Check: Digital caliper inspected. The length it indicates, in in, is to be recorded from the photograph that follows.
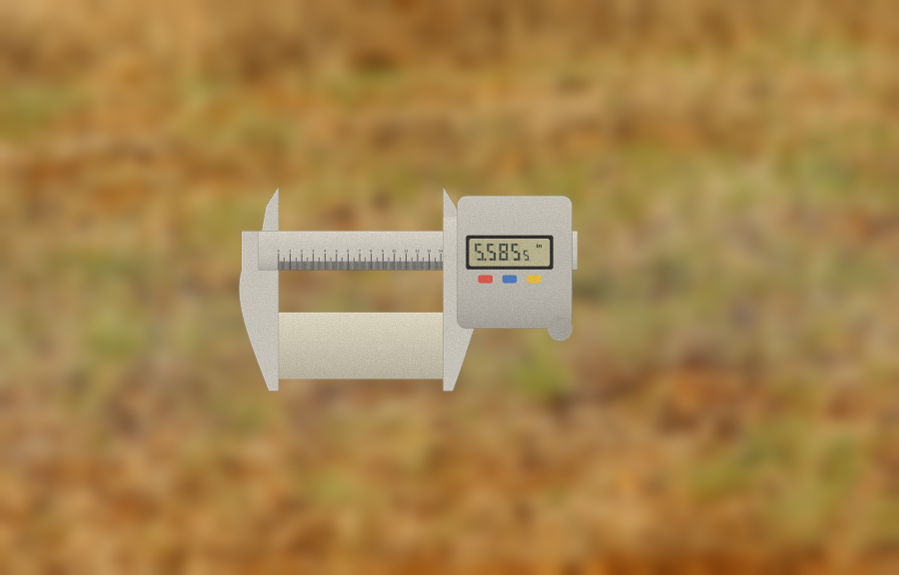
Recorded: 5.5855 in
